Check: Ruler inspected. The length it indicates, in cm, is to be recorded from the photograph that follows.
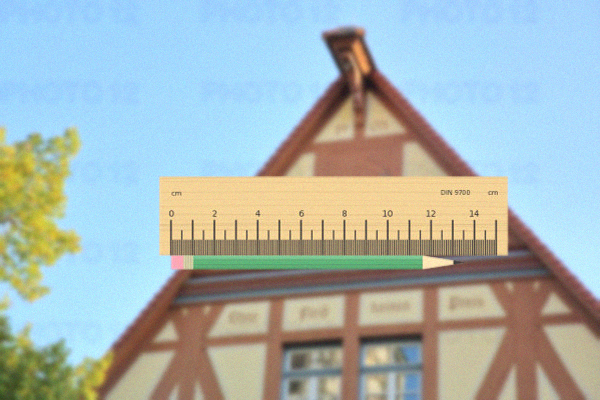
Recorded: 13.5 cm
